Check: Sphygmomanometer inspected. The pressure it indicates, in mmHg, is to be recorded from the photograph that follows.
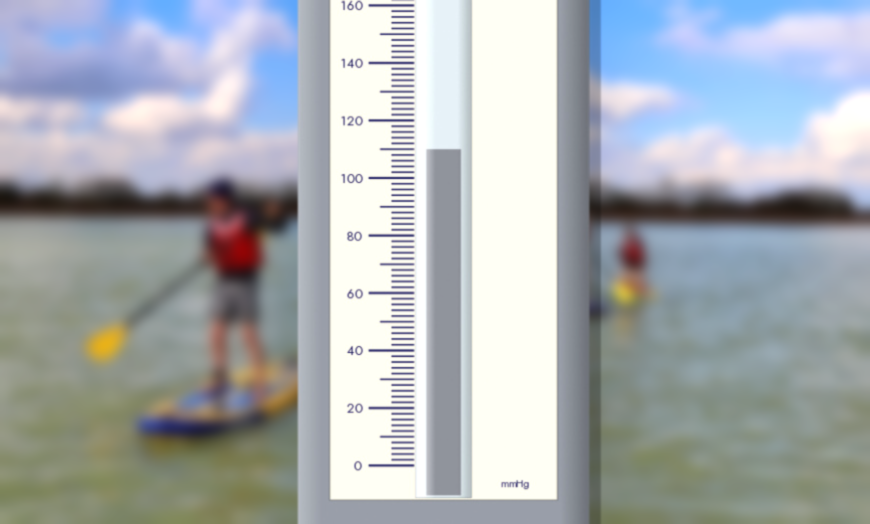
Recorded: 110 mmHg
